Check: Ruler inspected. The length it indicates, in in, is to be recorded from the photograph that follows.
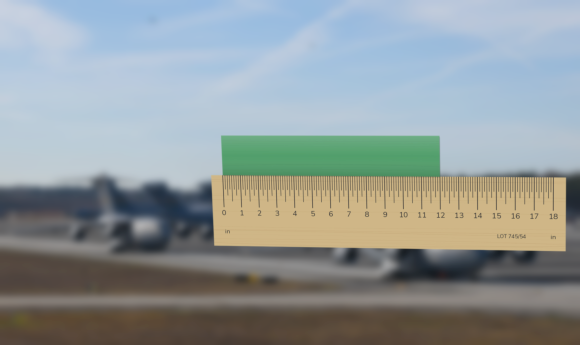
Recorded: 12 in
